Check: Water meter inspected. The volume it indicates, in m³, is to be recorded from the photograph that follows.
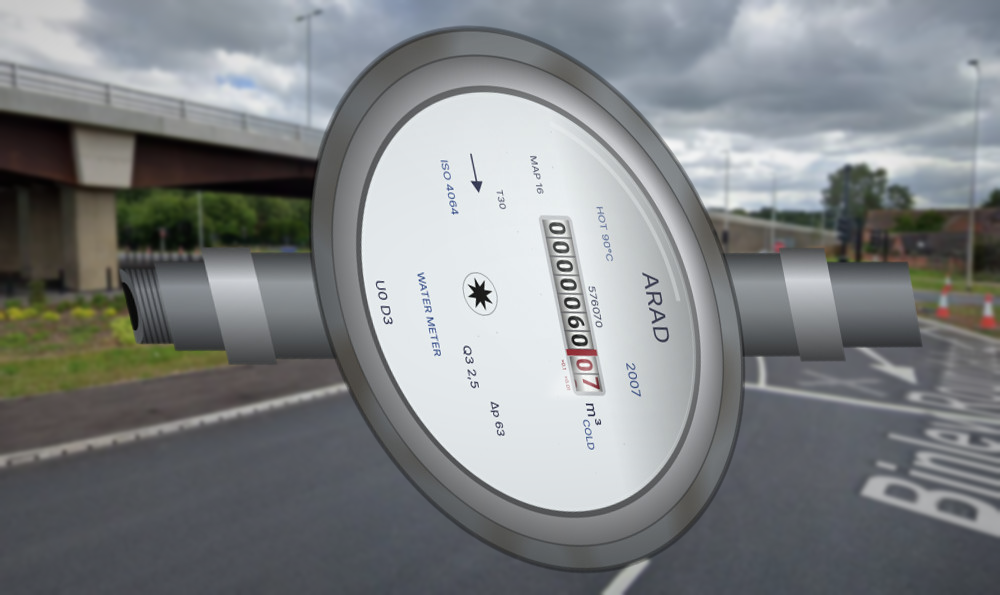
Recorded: 60.07 m³
